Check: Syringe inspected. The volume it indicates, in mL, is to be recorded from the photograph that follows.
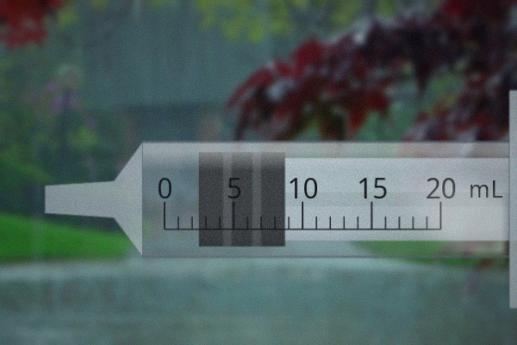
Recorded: 2.5 mL
